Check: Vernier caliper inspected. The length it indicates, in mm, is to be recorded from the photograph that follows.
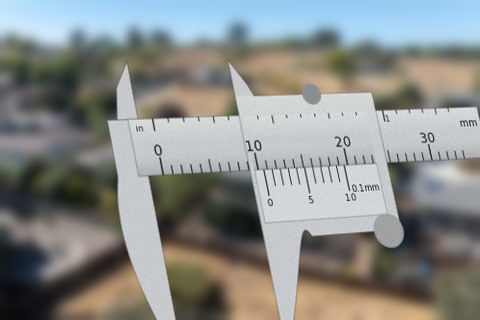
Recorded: 10.6 mm
